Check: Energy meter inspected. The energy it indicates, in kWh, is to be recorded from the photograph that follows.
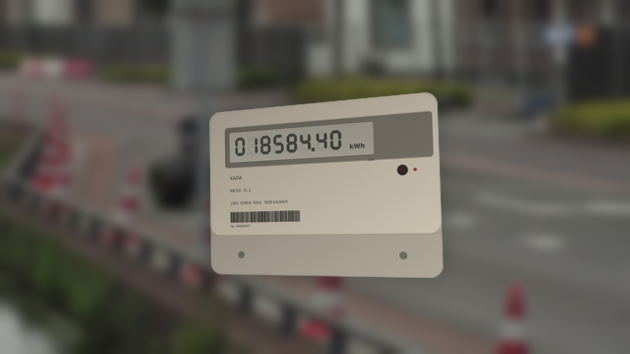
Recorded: 18584.40 kWh
